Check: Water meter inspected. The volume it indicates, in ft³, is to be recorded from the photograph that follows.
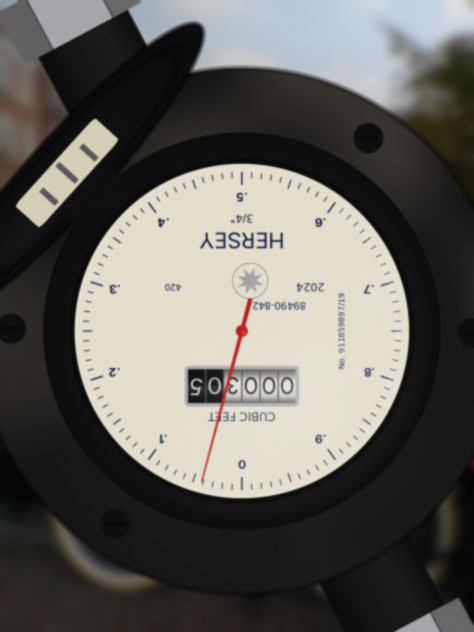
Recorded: 305.04 ft³
